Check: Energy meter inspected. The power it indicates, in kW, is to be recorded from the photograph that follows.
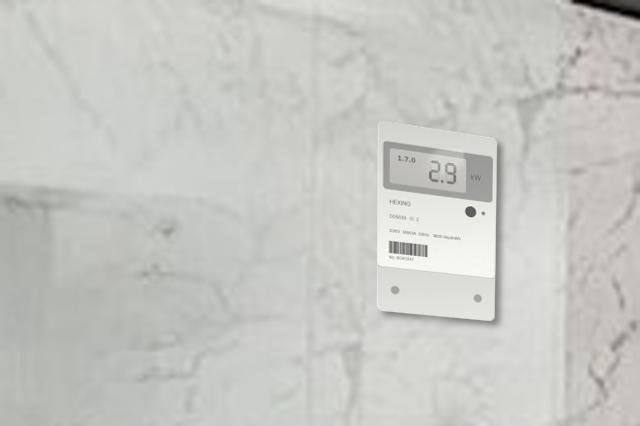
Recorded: 2.9 kW
